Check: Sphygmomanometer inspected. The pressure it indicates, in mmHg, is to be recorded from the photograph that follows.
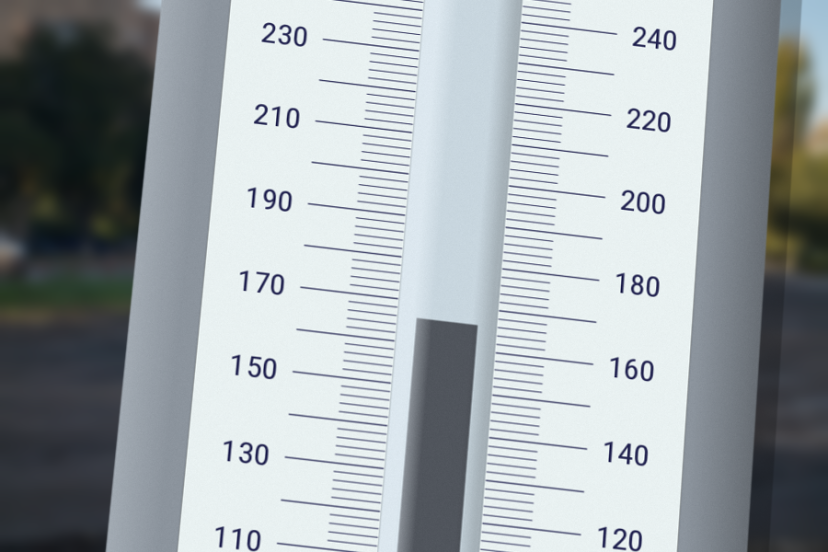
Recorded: 166 mmHg
